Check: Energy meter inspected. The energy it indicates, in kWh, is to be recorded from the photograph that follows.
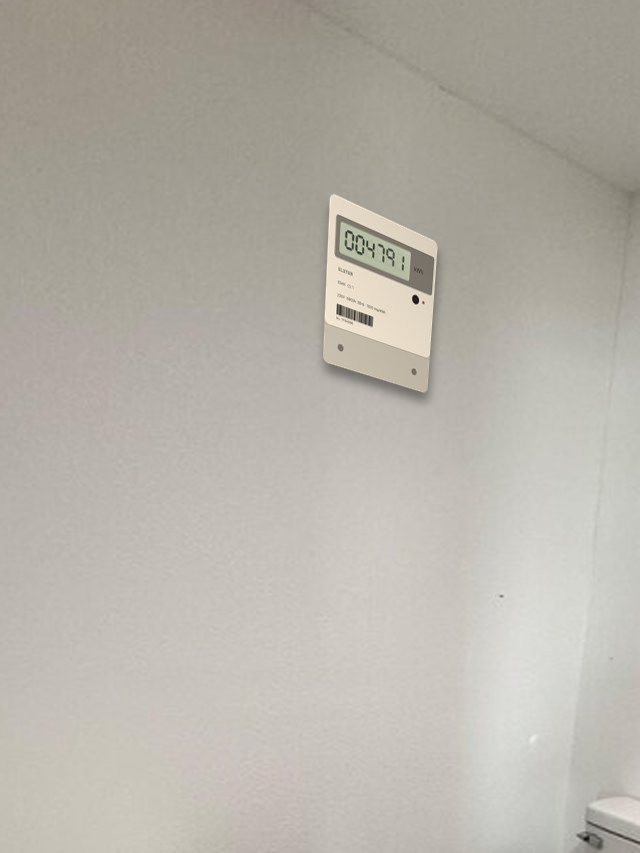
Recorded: 4791 kWh
